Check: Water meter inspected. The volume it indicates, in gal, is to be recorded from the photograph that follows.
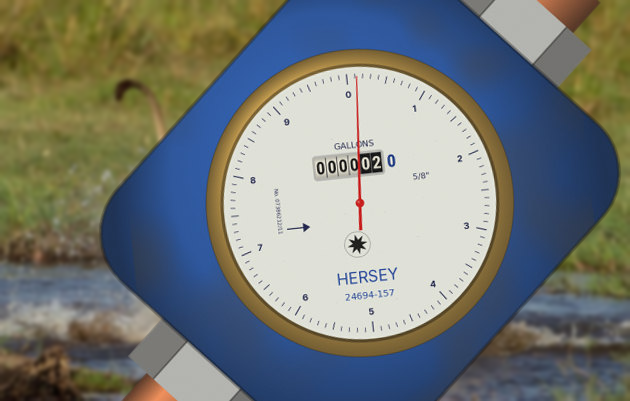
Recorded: 20.1 gal
